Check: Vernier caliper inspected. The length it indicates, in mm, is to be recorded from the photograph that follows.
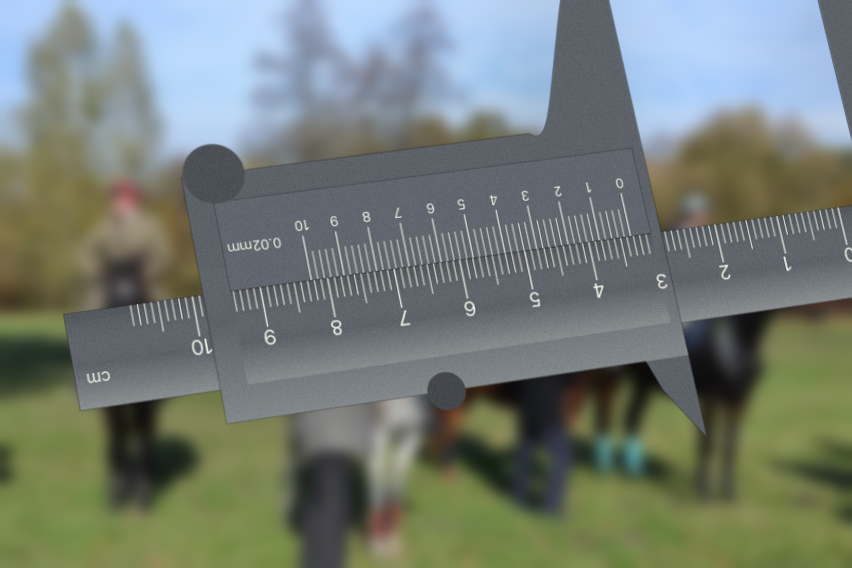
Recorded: 33.4 mm
